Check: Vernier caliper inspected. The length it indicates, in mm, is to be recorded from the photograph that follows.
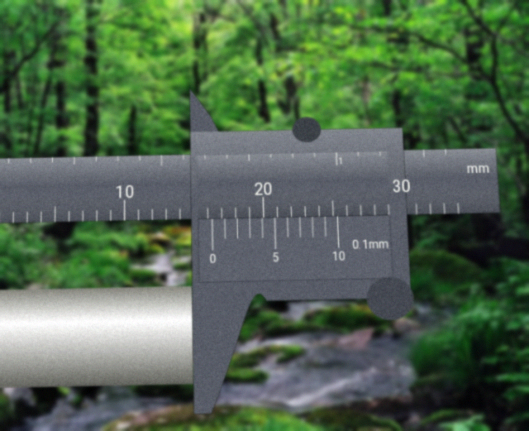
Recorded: 16.3 mm
